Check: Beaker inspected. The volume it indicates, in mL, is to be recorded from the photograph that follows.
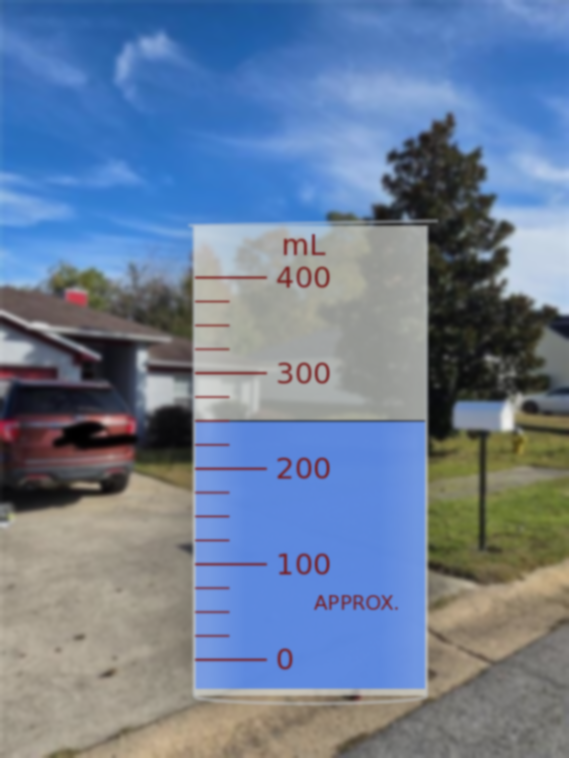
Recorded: 250 mL
